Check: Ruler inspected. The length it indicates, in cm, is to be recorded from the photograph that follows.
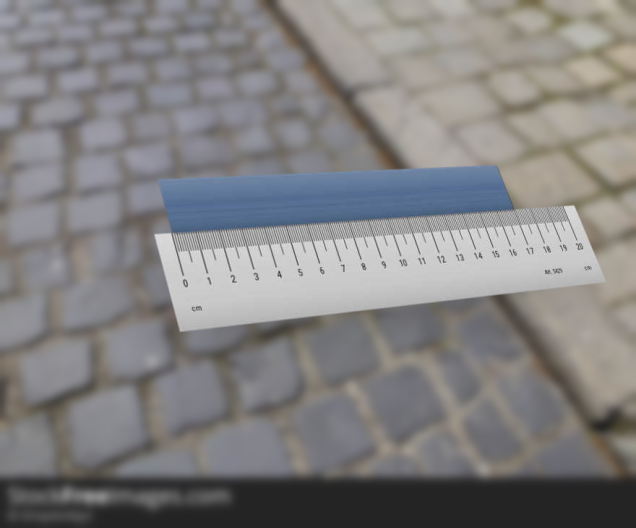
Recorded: 17 cm
